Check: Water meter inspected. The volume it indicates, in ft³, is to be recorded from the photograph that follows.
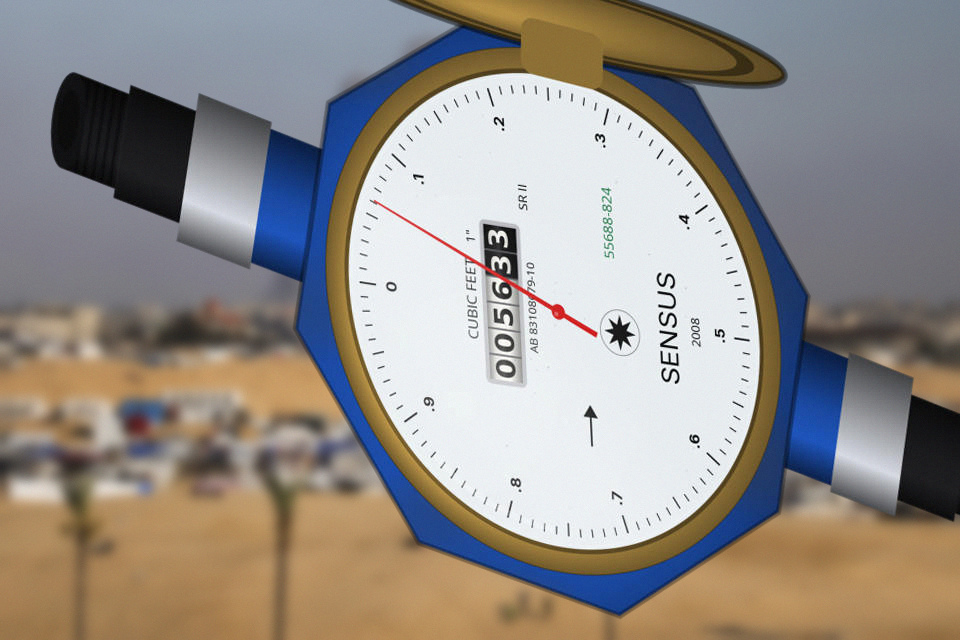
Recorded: 5633.06 ft³
